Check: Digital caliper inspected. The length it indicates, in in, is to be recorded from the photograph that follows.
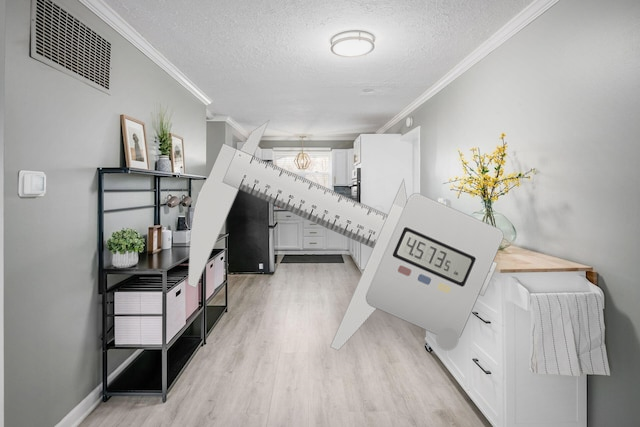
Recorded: 4.5735 in
